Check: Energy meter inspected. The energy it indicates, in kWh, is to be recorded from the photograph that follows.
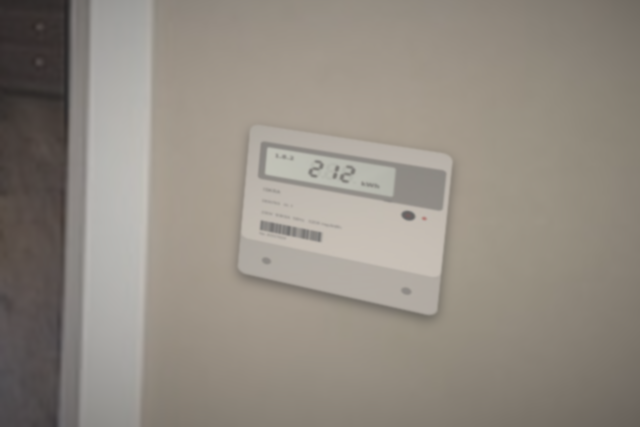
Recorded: 212 kWh
